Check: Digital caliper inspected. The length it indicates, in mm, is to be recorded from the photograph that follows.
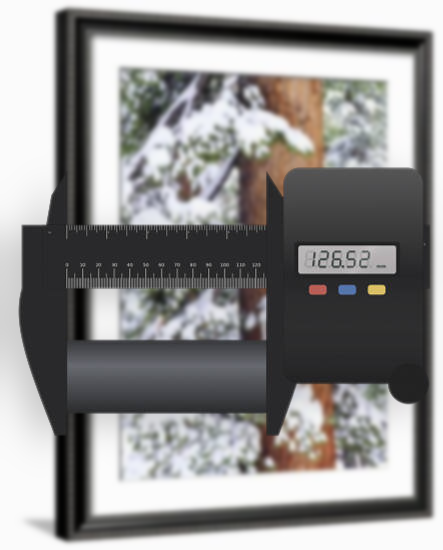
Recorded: 126.52 mm
